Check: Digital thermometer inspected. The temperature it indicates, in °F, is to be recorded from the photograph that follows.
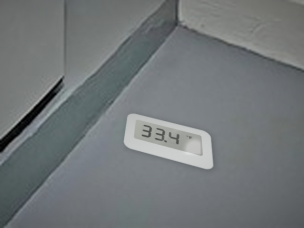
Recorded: 33.4 °F
